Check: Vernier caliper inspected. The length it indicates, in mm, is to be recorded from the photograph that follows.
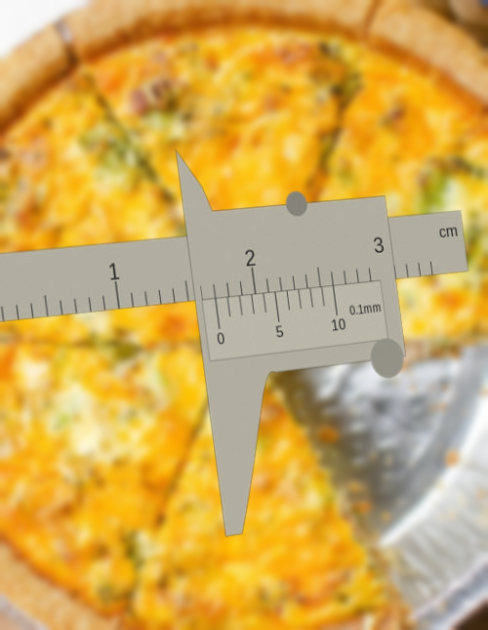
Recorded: 17.0 mm
